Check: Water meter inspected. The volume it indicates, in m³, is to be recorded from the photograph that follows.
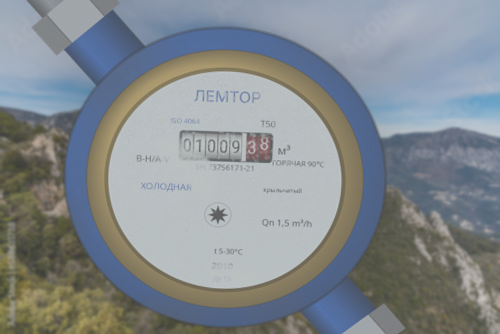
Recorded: 1009.38 m³
